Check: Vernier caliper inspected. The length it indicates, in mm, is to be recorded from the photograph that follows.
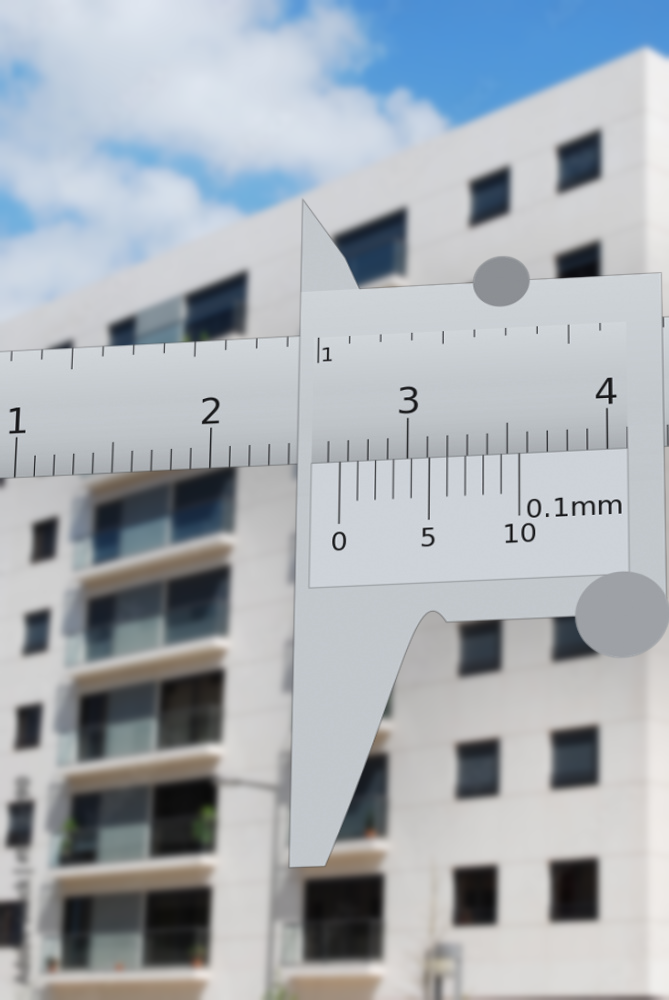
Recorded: 26.6 mm
